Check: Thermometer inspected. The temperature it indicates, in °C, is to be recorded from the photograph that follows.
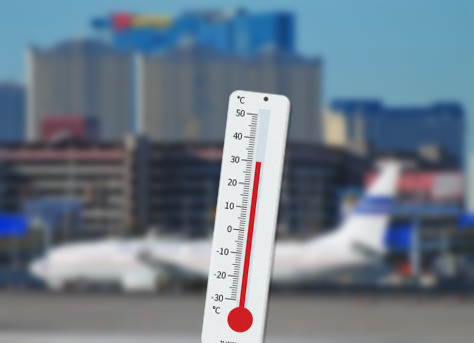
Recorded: 30 °C
